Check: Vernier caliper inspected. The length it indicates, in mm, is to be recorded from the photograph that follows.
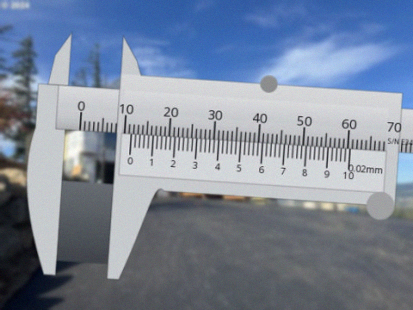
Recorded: 11.5 mm
